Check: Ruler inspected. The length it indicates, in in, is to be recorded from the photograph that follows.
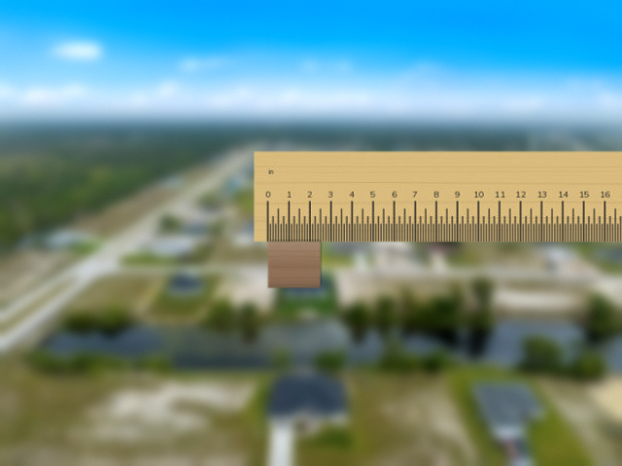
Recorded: 2.5 in
